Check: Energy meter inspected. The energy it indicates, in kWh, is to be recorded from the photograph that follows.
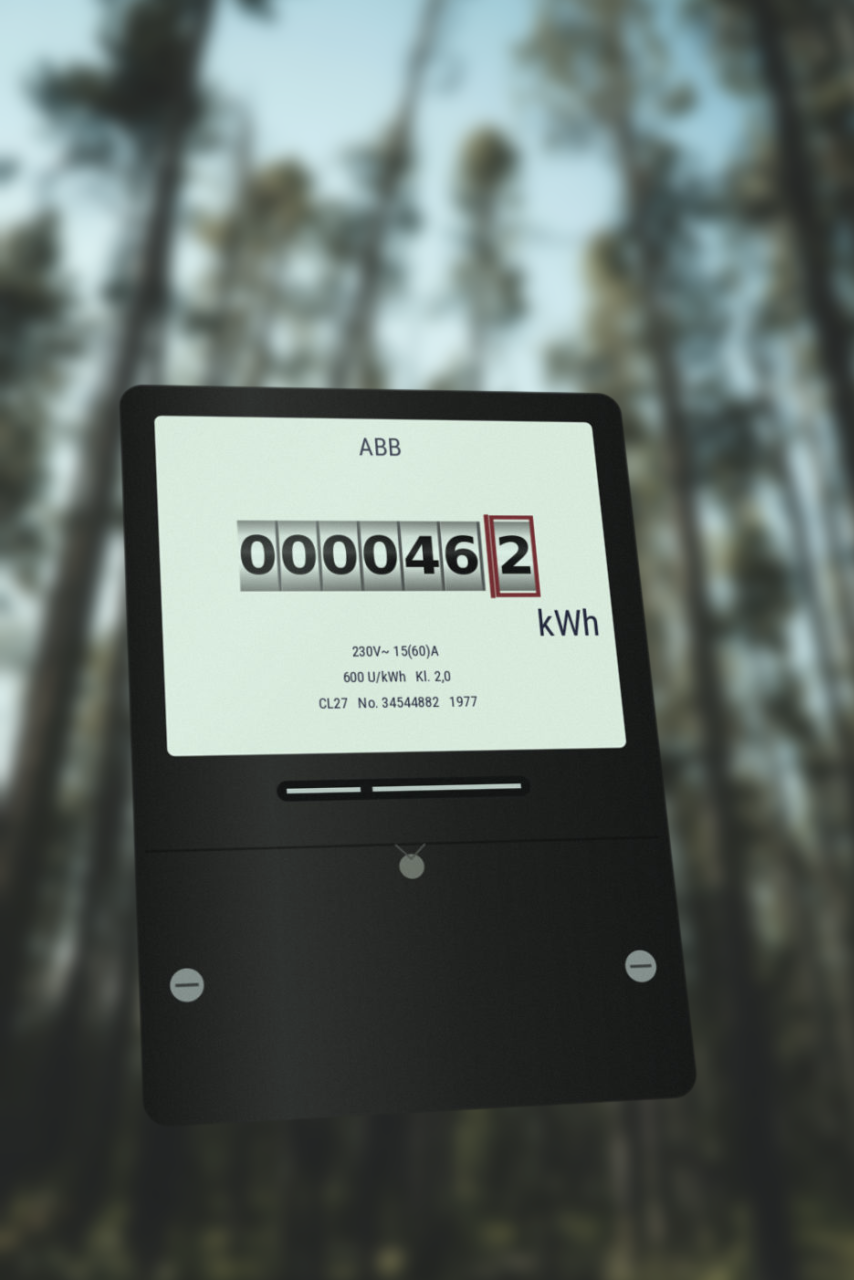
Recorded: 46.2 kWh
